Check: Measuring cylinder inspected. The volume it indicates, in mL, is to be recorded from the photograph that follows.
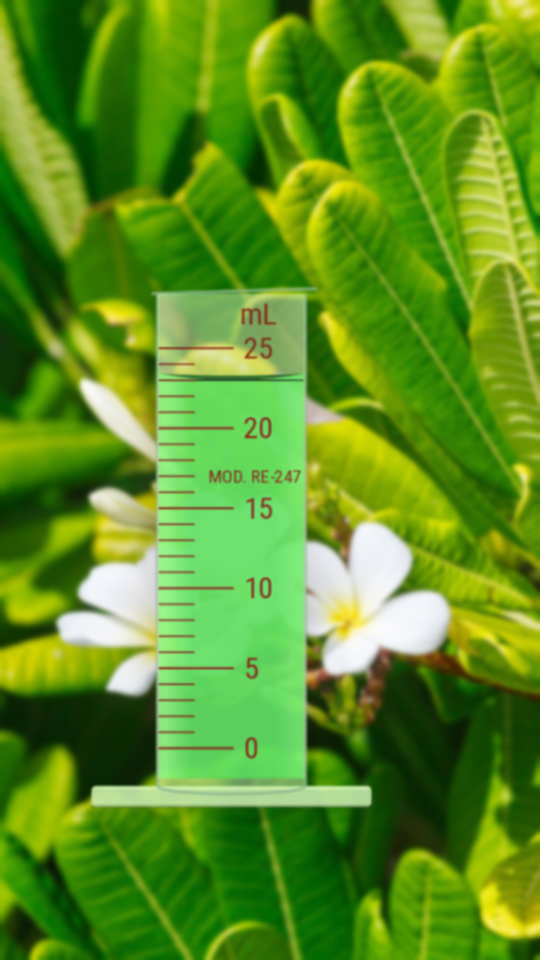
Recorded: 23 mL
